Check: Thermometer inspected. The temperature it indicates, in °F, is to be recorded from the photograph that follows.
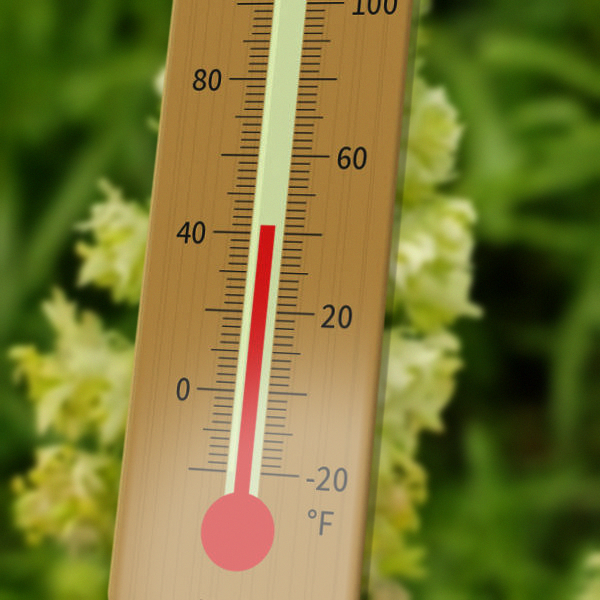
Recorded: 42 °F
